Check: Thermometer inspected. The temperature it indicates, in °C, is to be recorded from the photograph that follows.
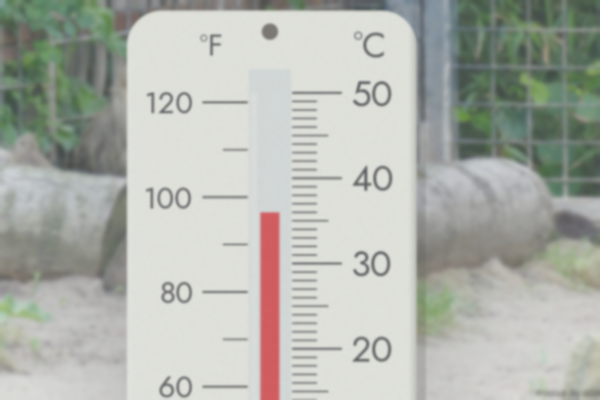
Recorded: 36 °C
